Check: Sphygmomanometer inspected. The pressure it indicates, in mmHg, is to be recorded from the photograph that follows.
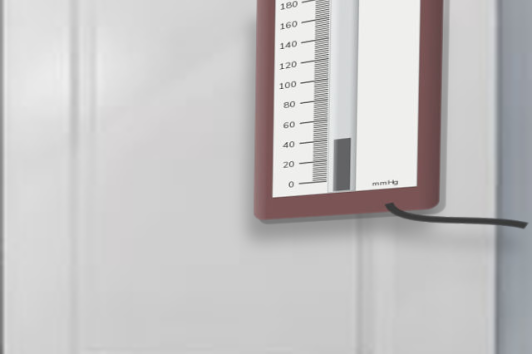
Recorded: 40 mmHg
